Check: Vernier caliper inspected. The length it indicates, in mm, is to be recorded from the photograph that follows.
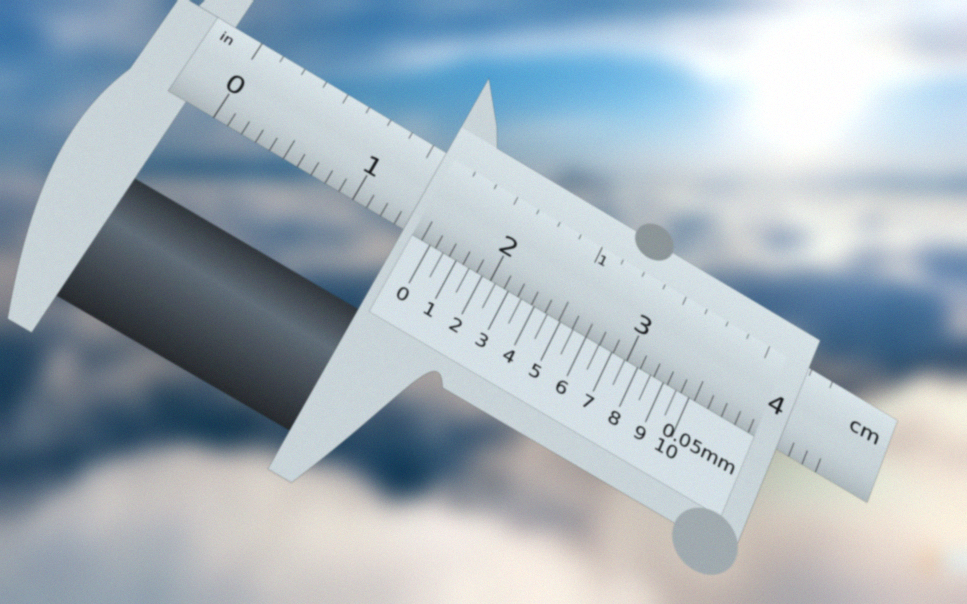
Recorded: 15.6 mm
